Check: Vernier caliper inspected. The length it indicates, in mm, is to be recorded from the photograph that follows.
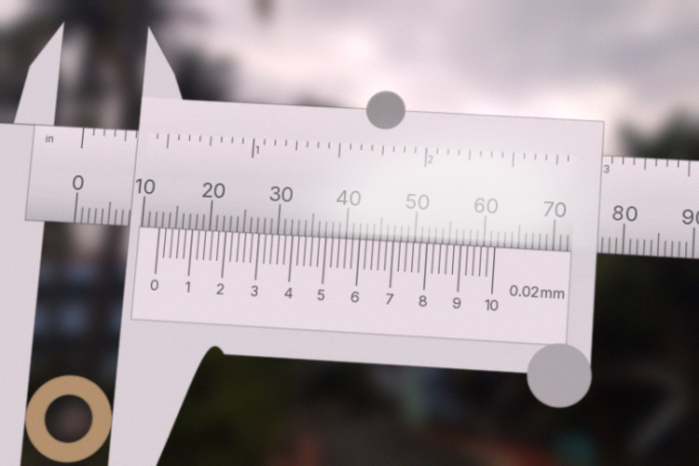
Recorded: 12.6 mm
